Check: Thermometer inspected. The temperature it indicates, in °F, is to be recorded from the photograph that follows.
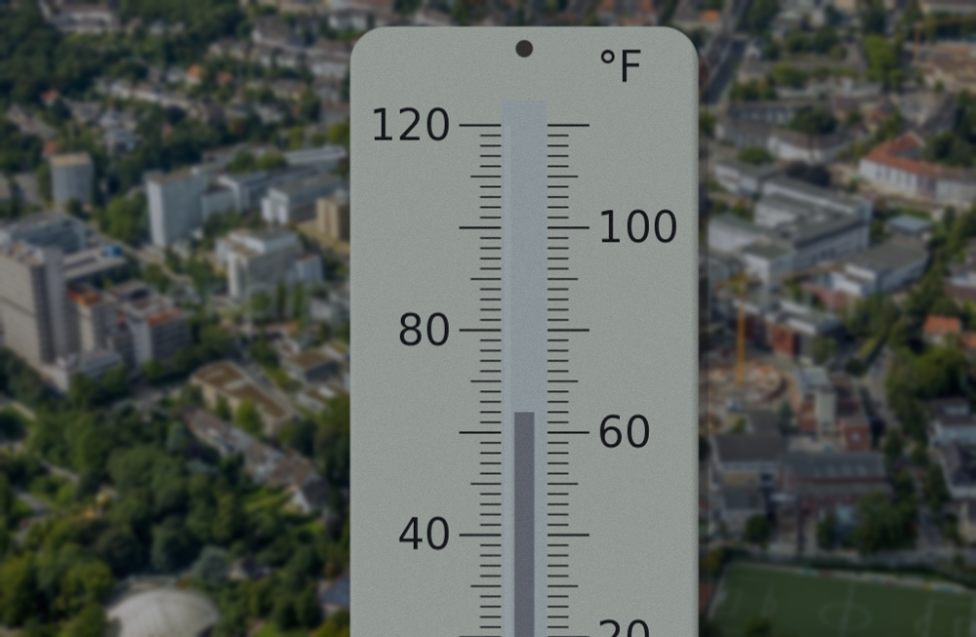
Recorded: 64 °F
